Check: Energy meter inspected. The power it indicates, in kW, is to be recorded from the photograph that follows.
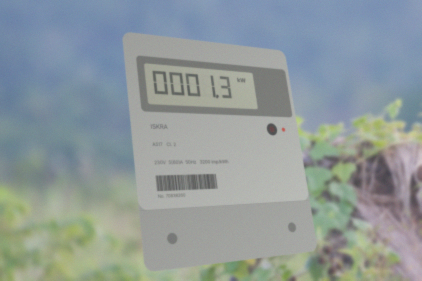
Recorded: 1.3 kW
